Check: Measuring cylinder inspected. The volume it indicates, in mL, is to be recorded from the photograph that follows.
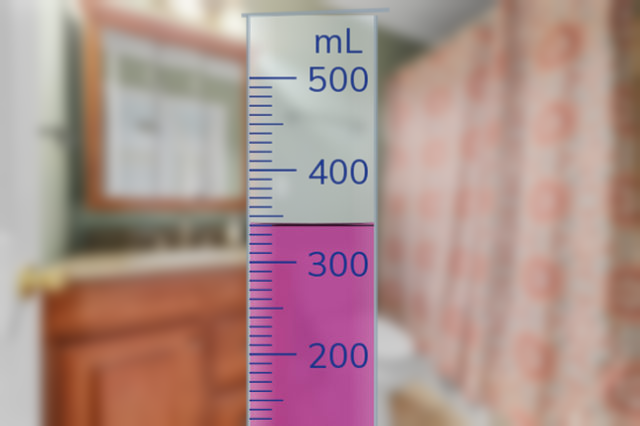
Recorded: 340 mL
